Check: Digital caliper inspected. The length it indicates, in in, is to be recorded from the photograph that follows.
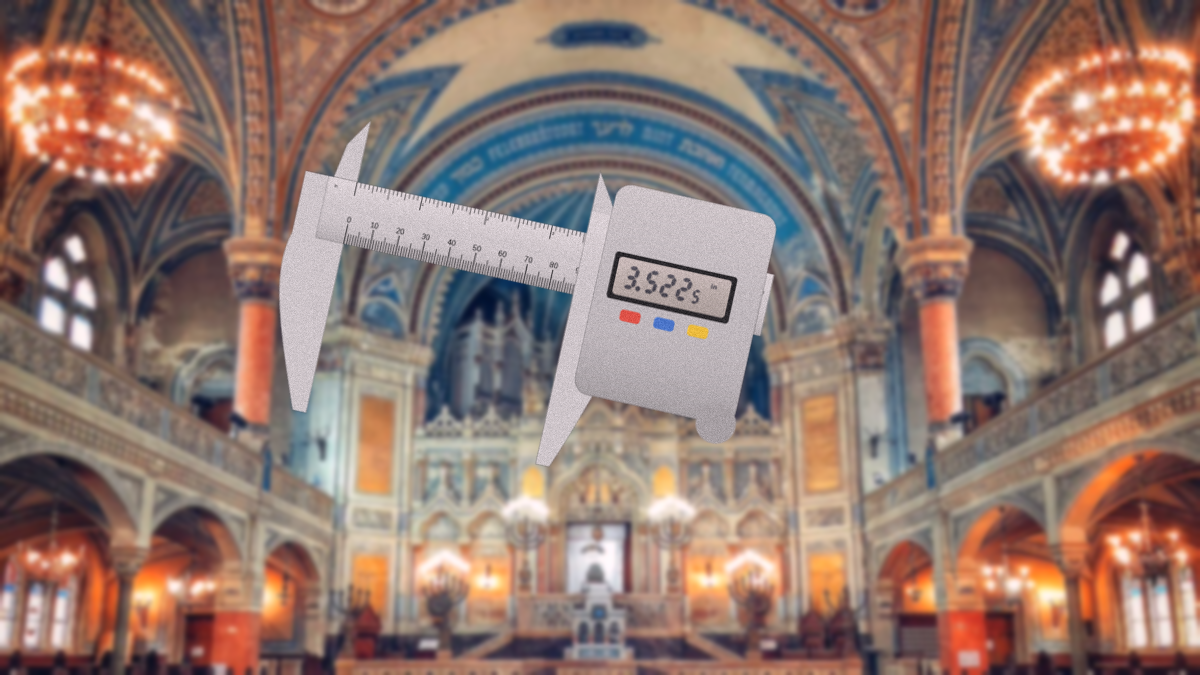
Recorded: 3.5225 in
